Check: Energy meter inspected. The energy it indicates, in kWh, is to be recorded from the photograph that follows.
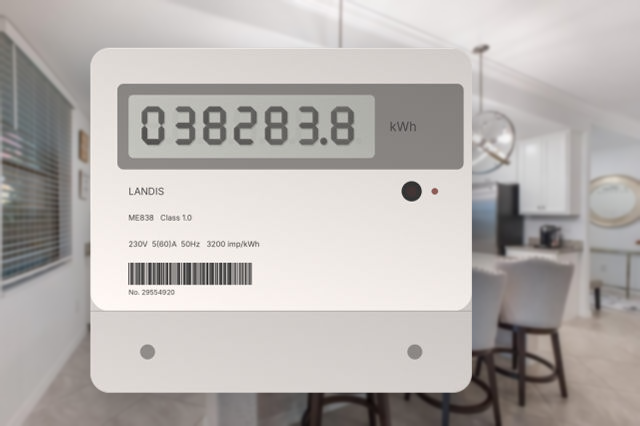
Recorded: 38283.8 kWh
